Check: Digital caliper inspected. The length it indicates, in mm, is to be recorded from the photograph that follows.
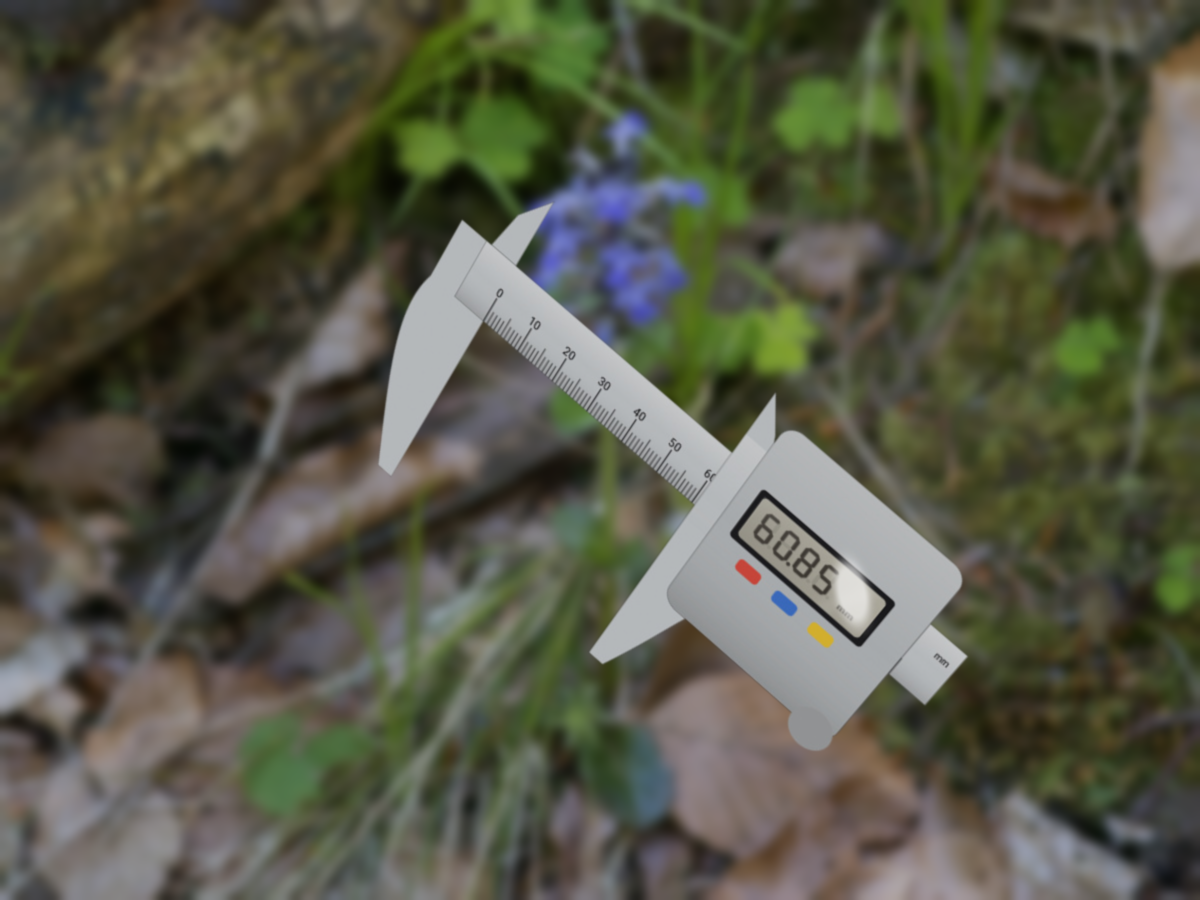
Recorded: 60.85 mm
